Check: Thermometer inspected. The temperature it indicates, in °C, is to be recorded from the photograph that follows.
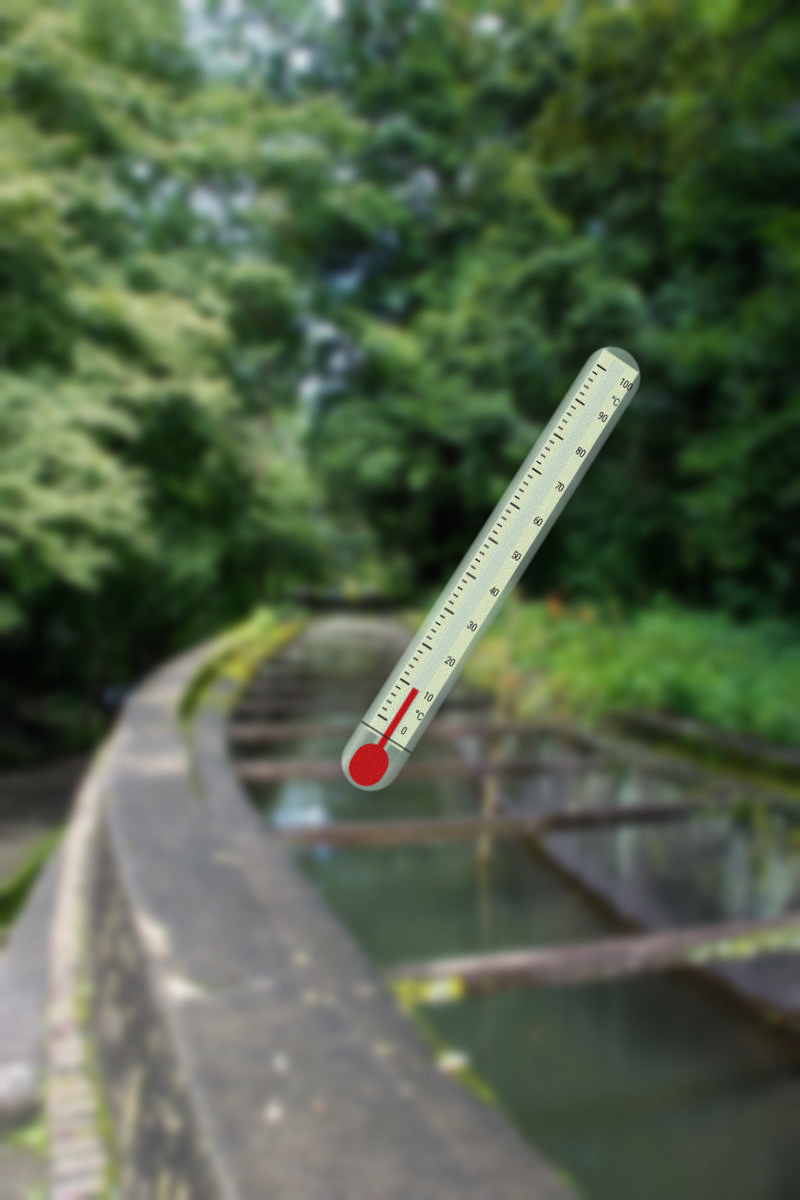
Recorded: 10 °C
